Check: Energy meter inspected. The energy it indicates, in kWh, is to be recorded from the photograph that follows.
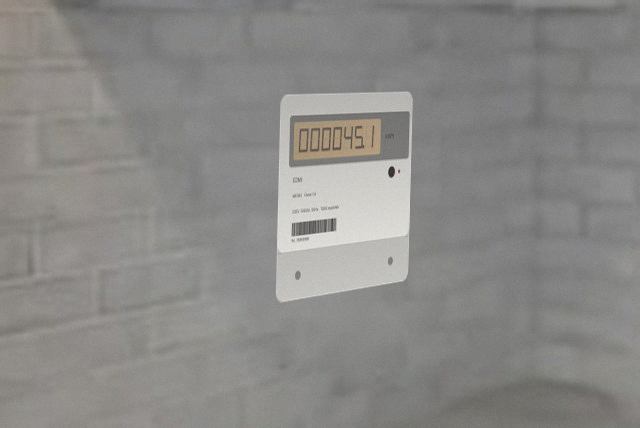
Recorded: 45.1 kWh
